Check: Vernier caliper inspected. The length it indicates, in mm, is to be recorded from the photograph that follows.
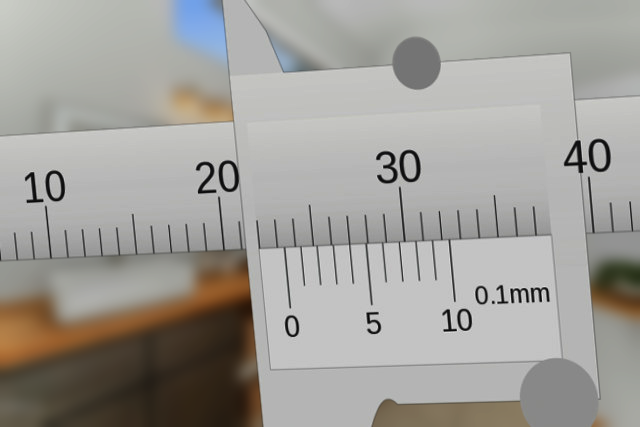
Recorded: 23.4 mm
